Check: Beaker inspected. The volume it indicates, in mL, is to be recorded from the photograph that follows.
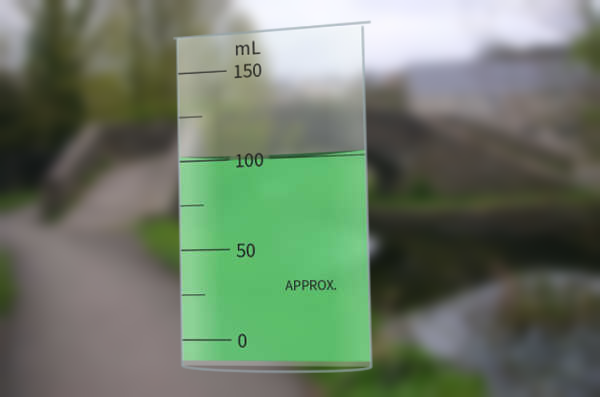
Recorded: 100 mL
